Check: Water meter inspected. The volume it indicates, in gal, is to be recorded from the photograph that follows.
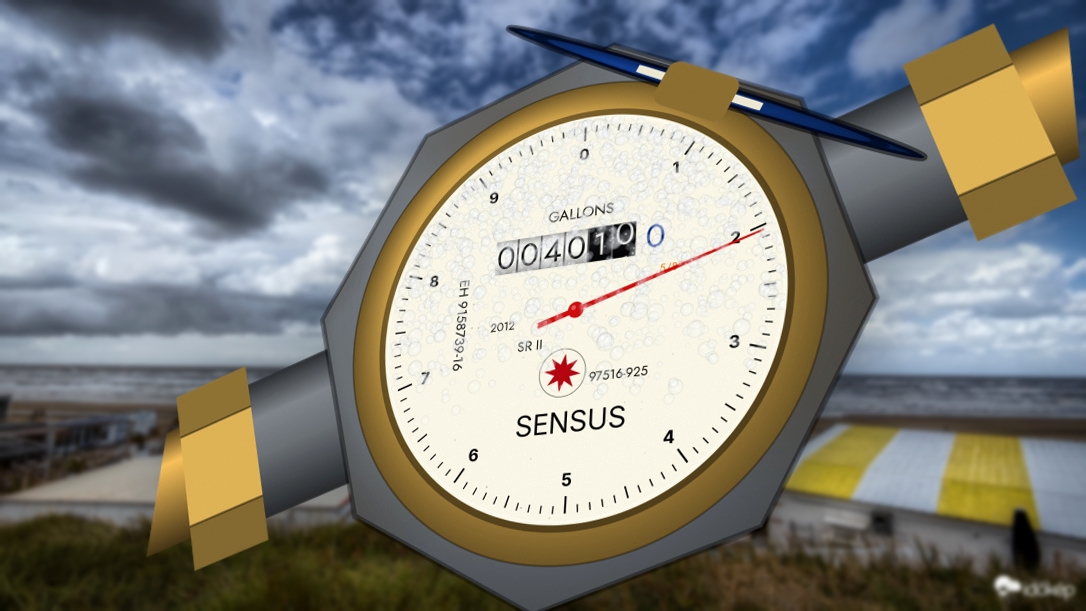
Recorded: 40102.0 gal
